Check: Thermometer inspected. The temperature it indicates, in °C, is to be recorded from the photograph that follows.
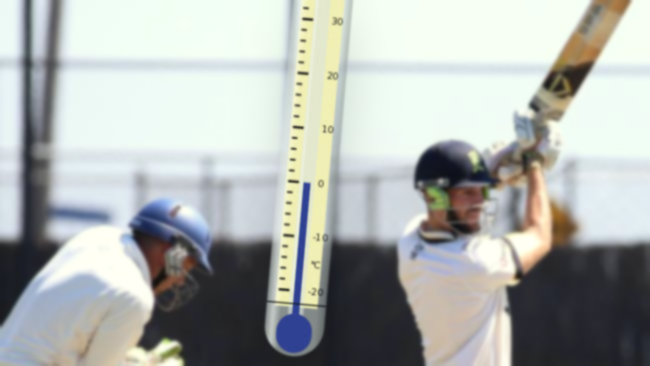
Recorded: 0 °C
